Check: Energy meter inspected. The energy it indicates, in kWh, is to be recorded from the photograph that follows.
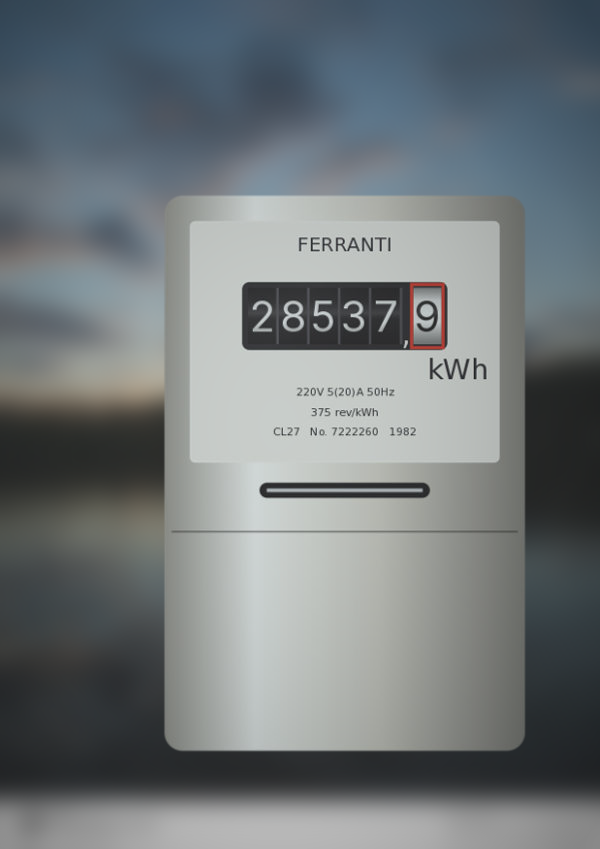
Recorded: 28537.9 kWh
